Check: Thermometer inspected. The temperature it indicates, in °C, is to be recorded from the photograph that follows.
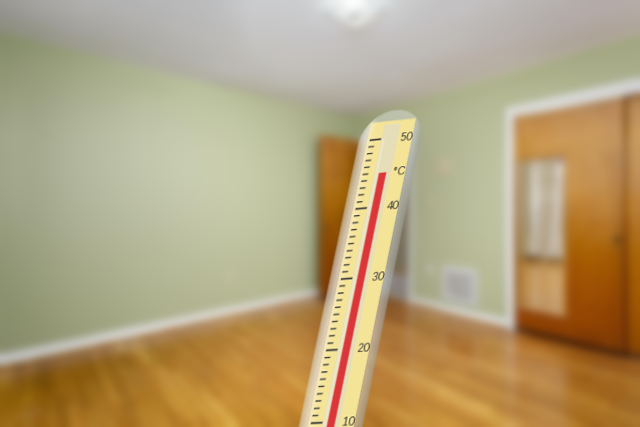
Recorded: 45 °C
